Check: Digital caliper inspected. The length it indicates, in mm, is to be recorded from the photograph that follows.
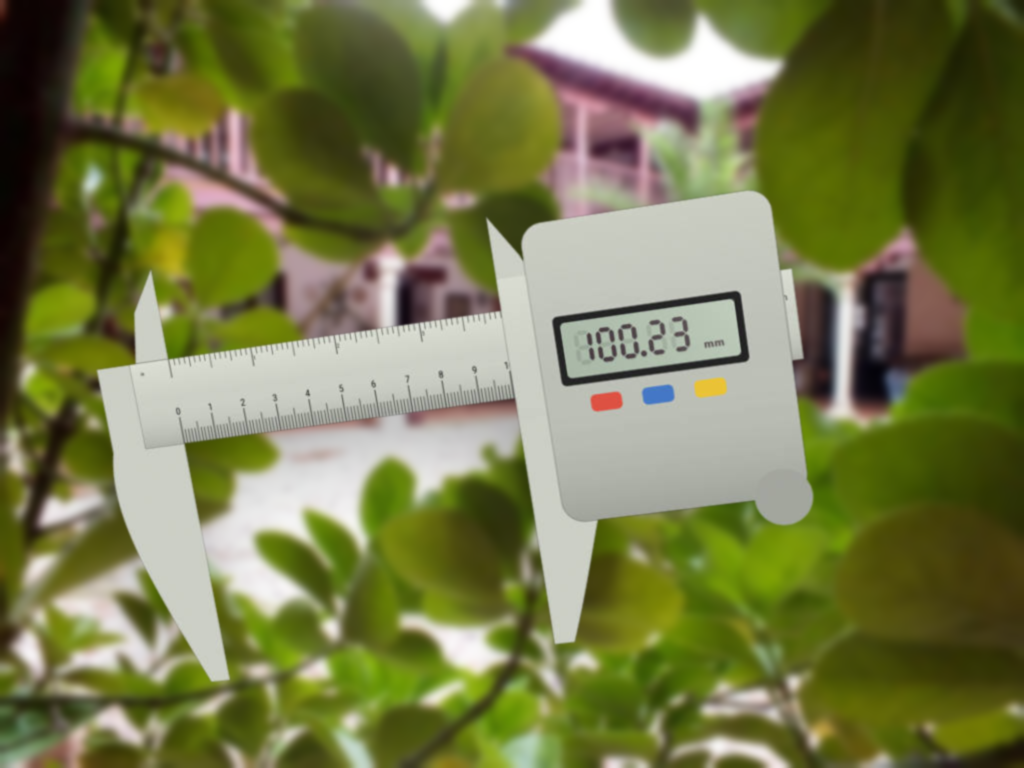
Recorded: 100.23 mm
